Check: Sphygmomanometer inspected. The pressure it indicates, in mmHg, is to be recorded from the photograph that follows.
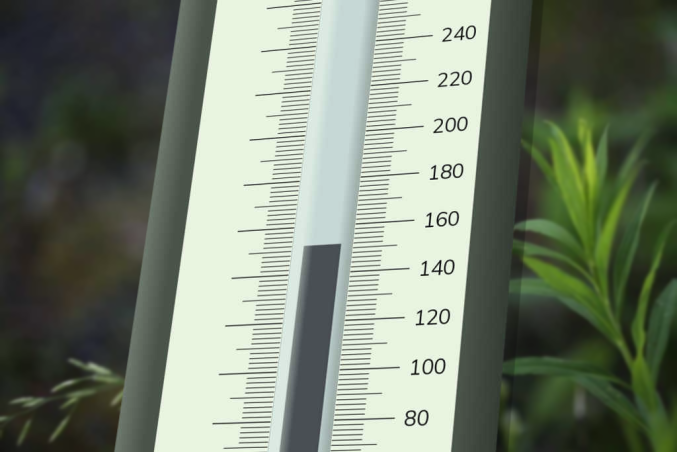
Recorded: 152 mmHg
